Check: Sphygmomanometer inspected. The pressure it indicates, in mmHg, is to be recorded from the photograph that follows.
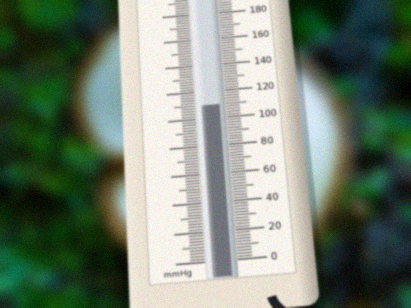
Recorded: 110 mmHg
